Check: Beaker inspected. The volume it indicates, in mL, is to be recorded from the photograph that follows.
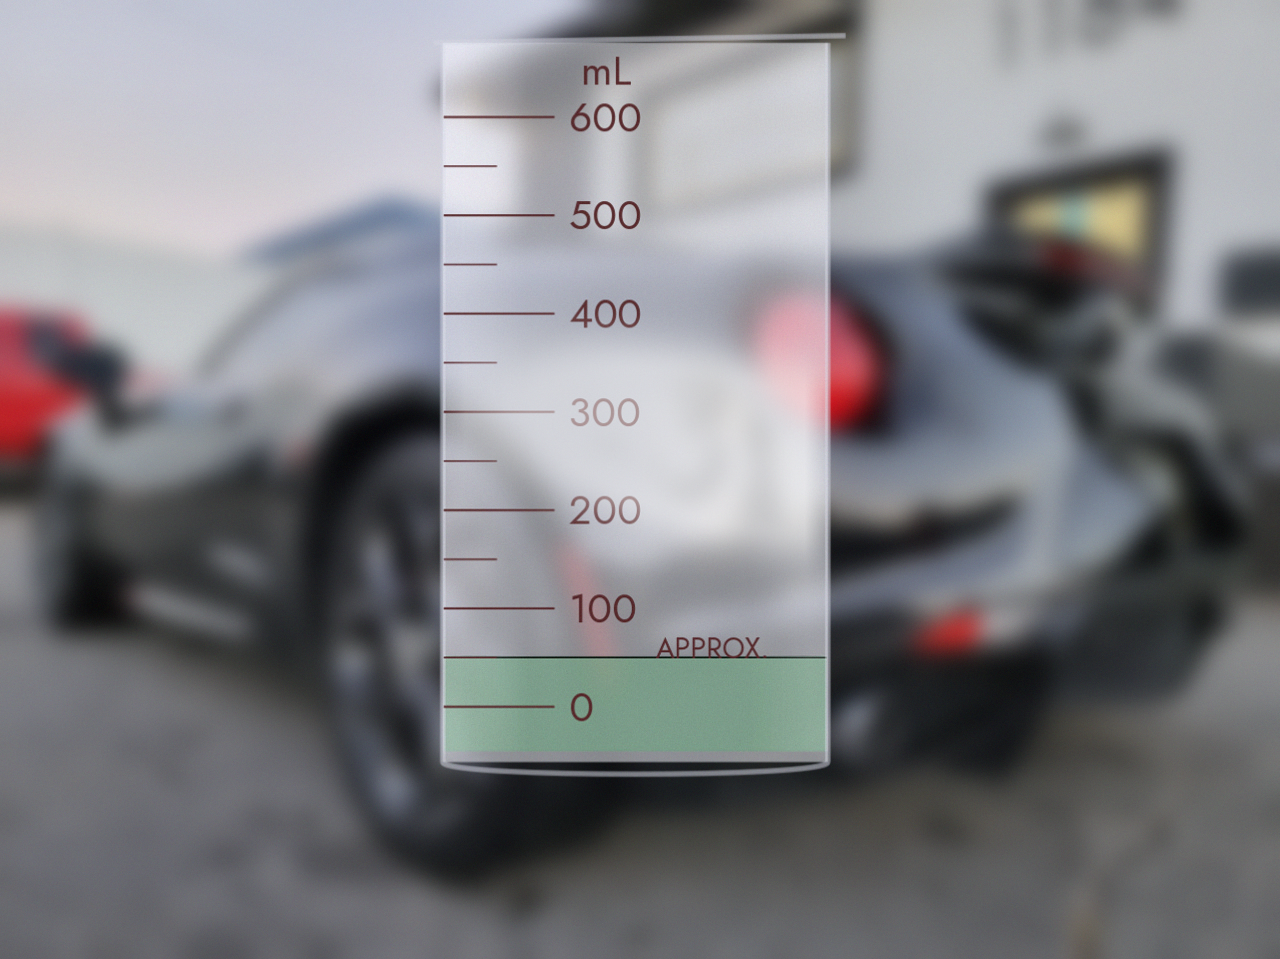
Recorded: 50 mL
